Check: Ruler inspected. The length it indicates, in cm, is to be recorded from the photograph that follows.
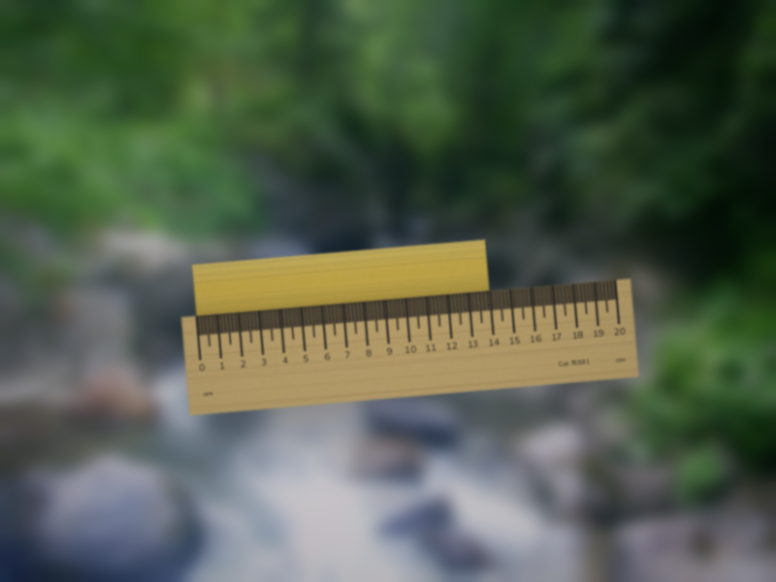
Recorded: 14 cm
